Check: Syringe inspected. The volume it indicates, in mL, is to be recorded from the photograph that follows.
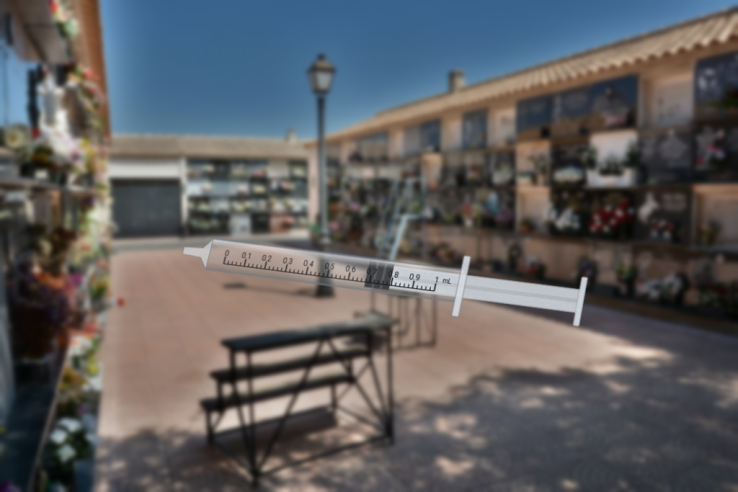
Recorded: 0.68 mL
